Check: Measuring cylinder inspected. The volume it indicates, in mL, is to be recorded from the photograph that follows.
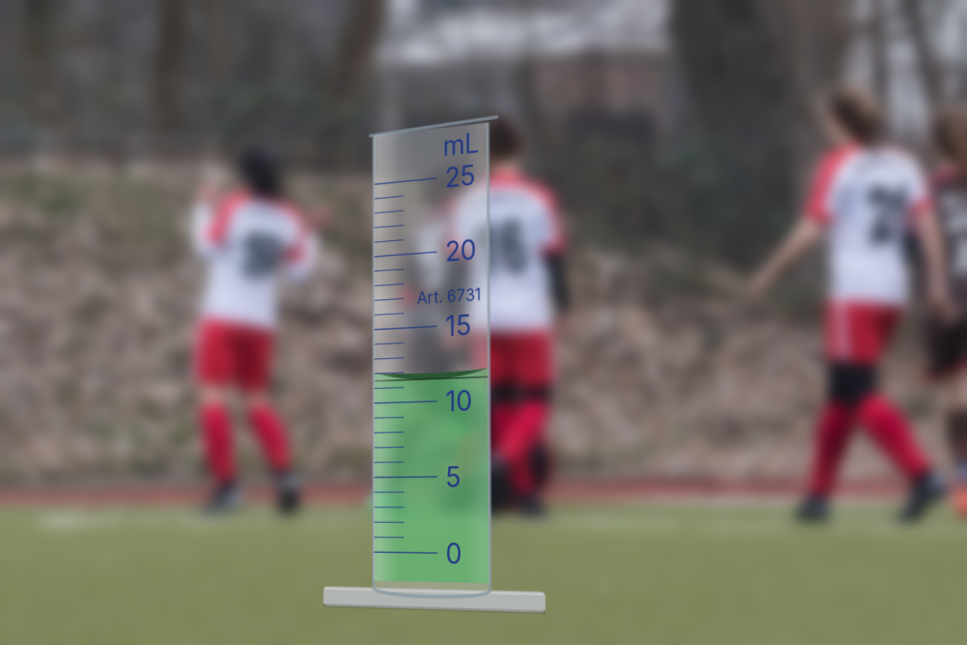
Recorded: 11.5 mL
